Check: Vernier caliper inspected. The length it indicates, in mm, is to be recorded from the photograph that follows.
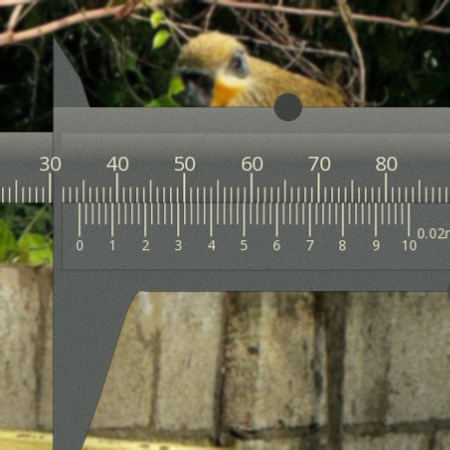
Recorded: 34.4 mm
